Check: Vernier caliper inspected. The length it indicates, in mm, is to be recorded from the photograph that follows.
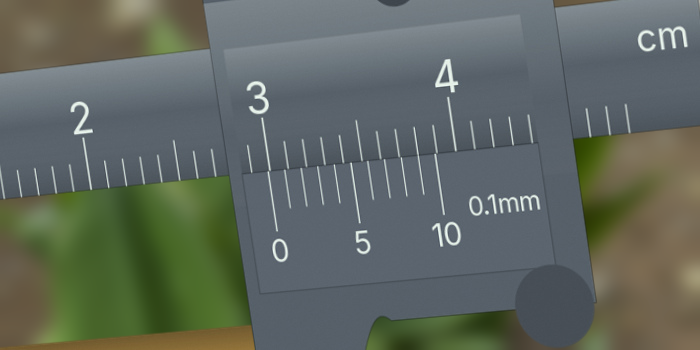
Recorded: 29.9 mm
